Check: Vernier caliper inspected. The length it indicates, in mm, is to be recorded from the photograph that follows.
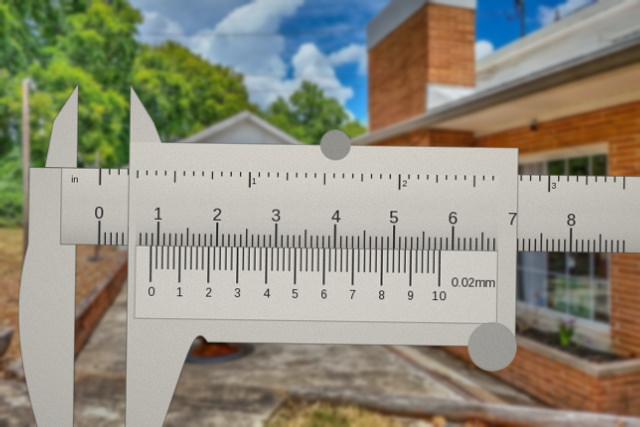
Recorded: 8.8 mm
